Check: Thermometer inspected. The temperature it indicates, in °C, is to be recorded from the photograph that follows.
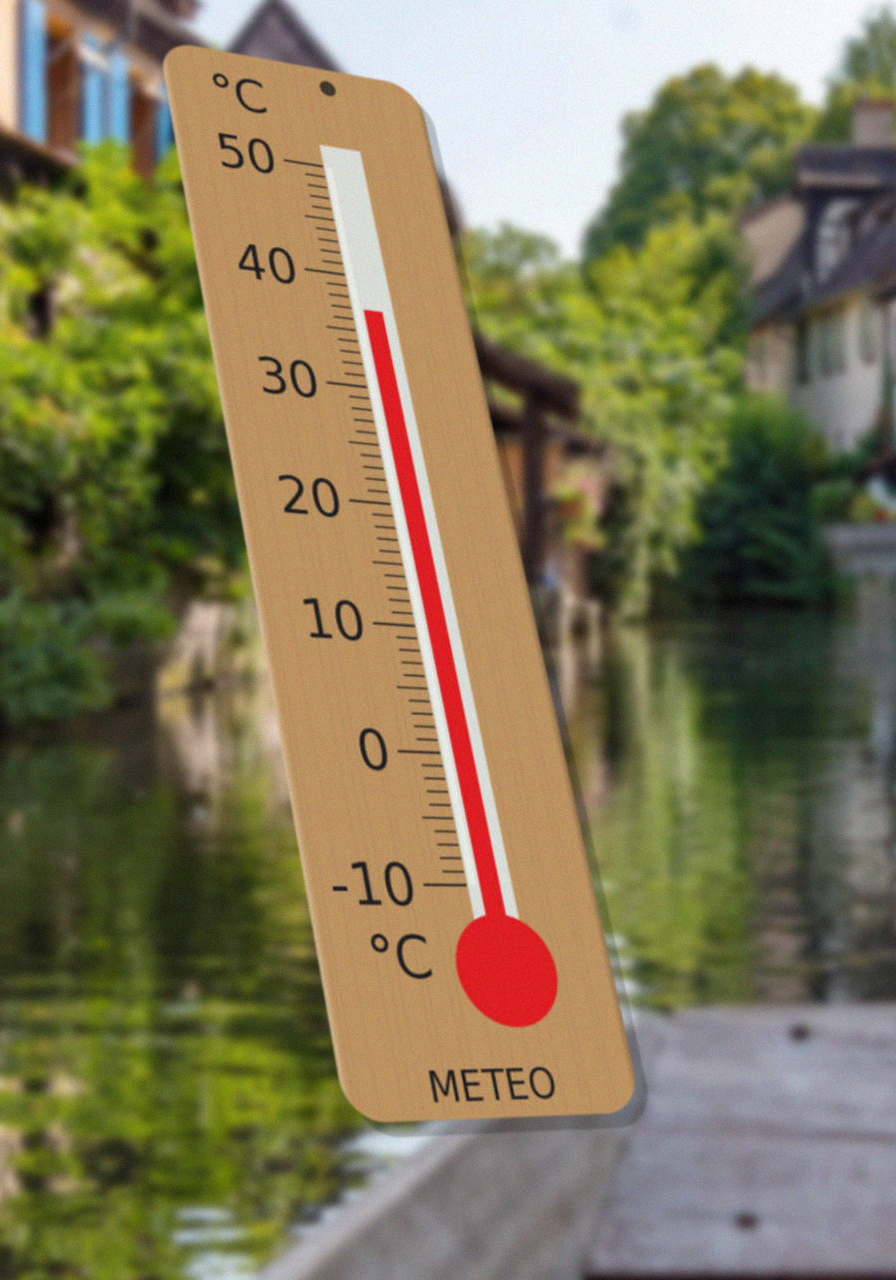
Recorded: 37 °C
